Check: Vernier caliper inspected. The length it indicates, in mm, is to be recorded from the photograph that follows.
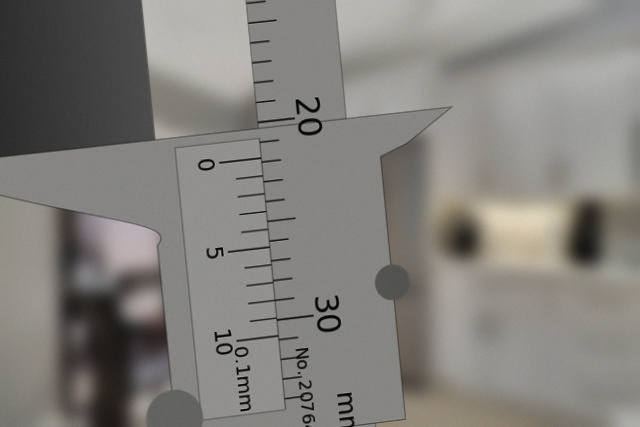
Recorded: 21.8 mm
